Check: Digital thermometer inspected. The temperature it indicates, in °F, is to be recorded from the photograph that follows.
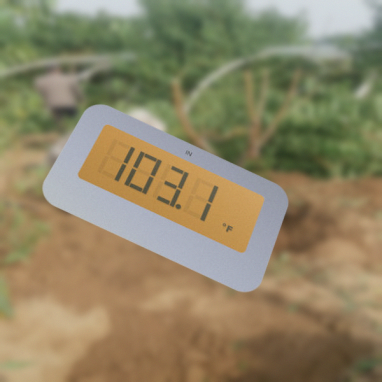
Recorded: 103.1 °F
